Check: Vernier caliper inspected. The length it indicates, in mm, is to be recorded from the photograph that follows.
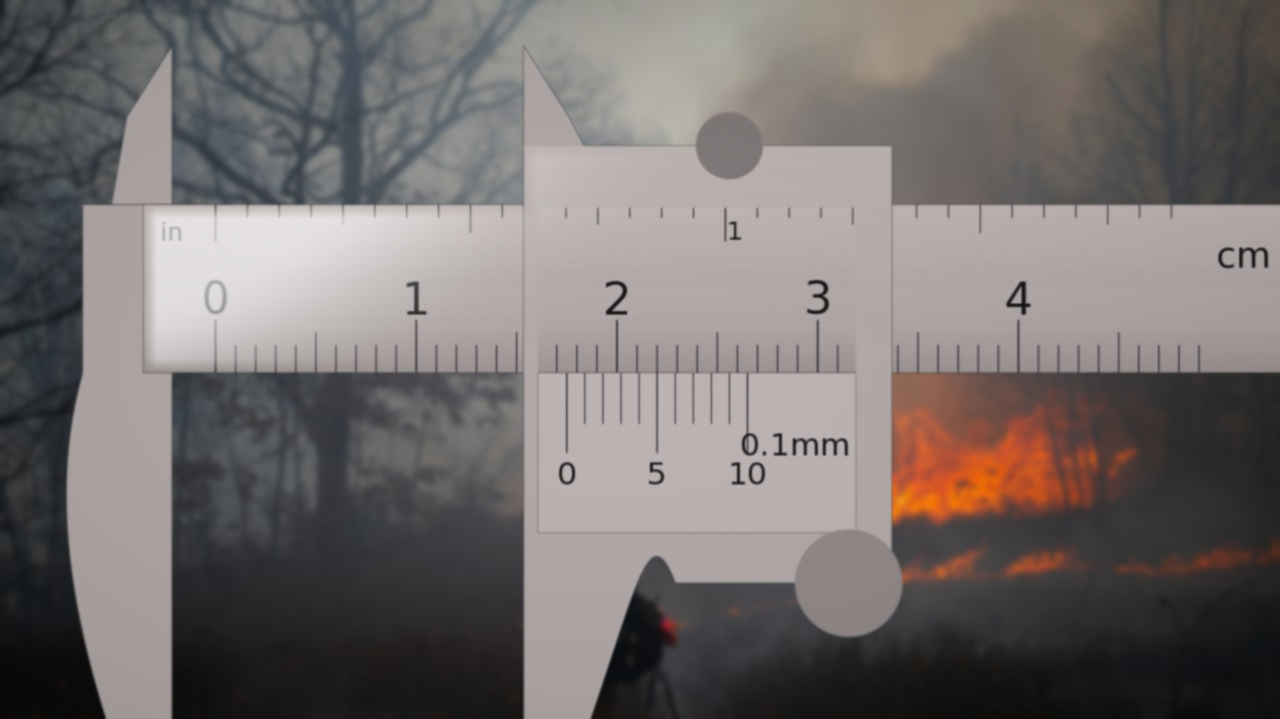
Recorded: 17.5 mm
